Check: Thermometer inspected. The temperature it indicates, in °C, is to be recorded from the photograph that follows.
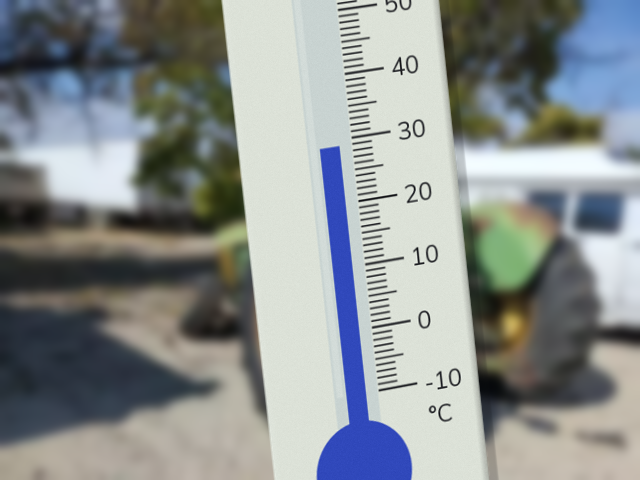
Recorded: 29 °C
